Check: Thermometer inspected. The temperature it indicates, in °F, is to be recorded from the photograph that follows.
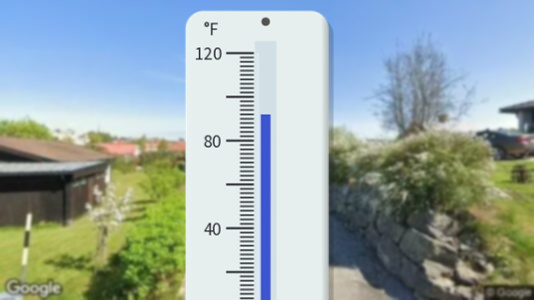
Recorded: 92 °F
